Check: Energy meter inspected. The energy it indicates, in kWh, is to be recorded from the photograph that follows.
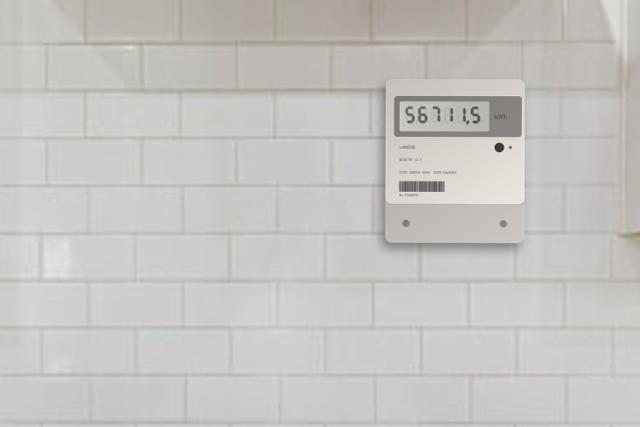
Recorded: 56711.5 kWh
